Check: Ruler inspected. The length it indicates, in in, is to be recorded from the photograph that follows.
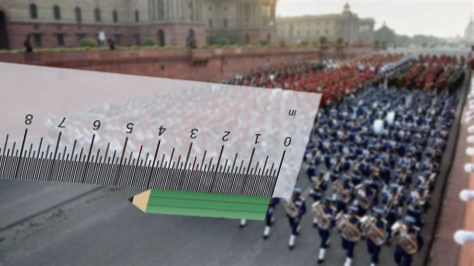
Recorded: 4.5 in
